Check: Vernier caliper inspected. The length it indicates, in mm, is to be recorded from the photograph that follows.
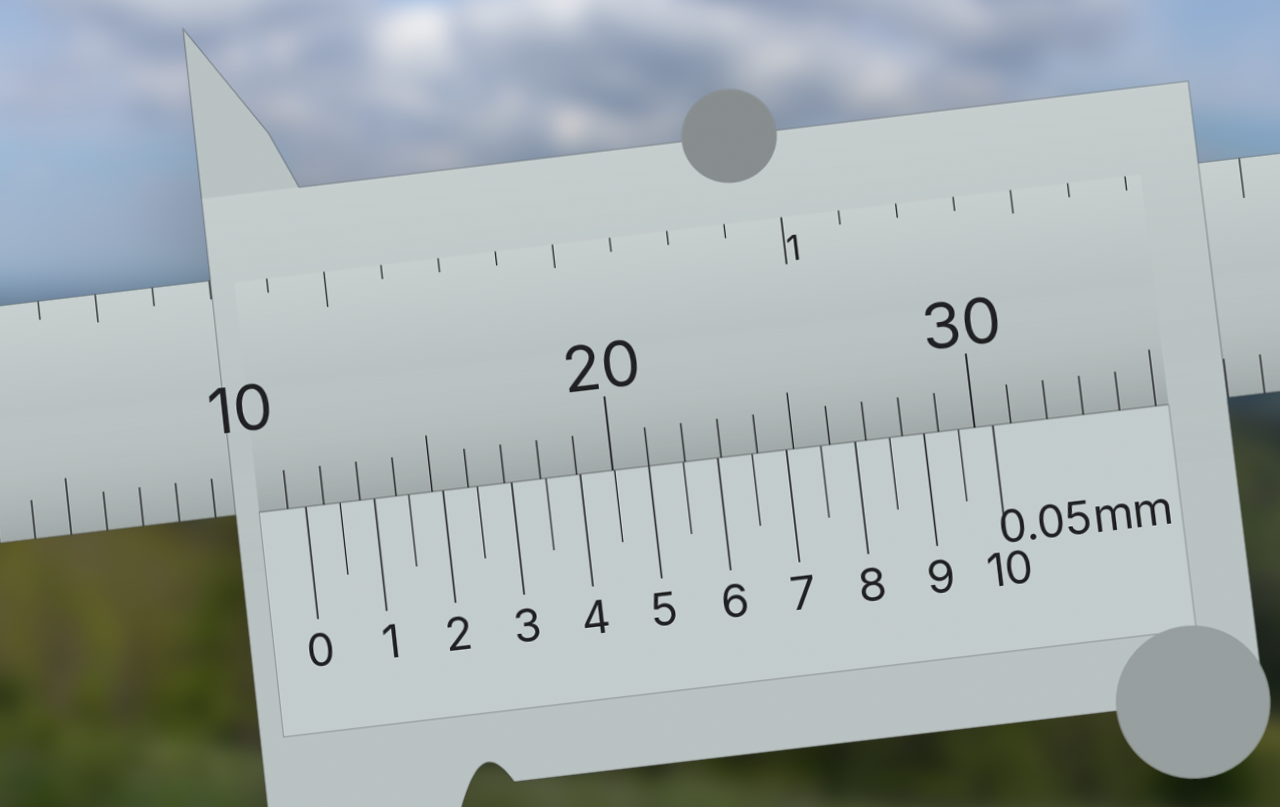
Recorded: 11.50 mm
